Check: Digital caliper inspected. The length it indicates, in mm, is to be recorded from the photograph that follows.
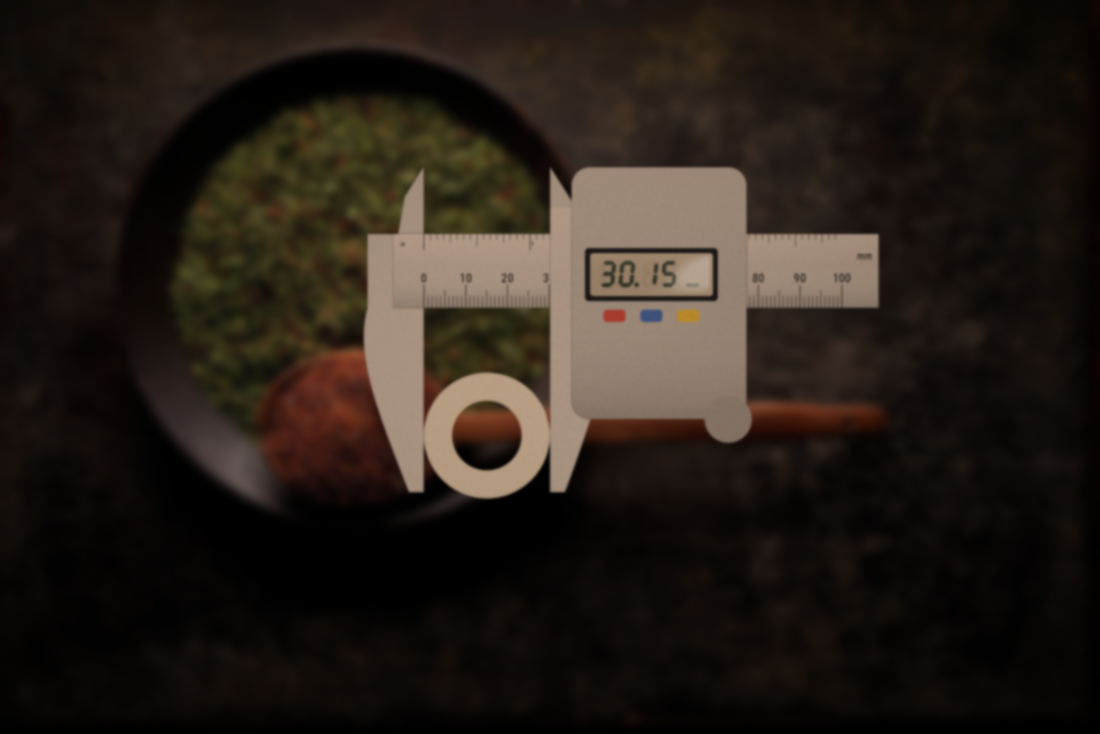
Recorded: 30.15 mm
